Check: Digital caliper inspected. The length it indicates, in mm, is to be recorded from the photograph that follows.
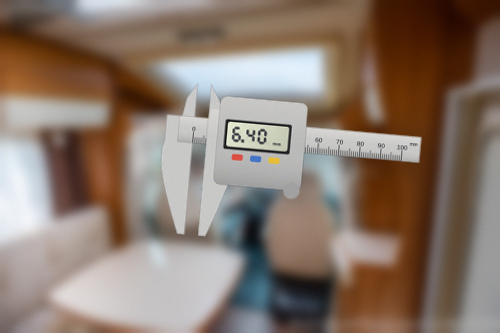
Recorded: 6.40 mm
